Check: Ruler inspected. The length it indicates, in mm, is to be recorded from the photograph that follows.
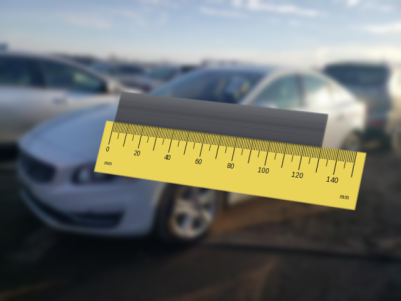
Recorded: 130 mm
